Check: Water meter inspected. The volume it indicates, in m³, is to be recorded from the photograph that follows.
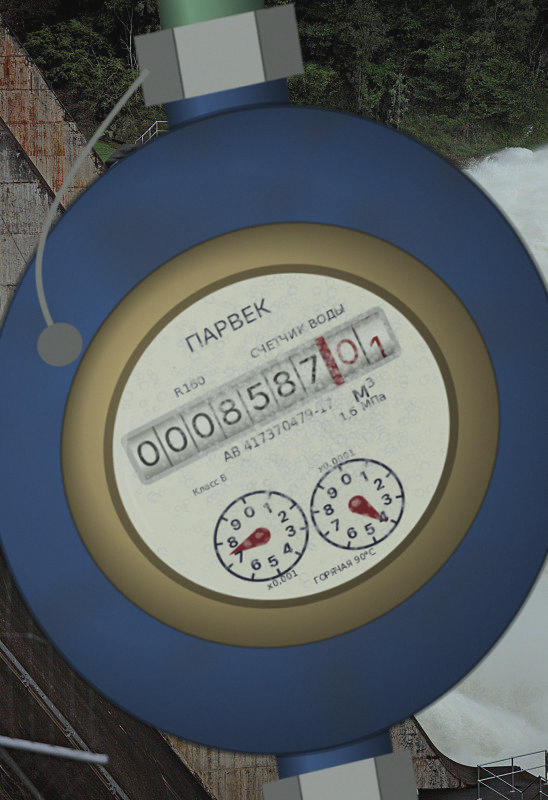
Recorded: 8587.0074 m³
